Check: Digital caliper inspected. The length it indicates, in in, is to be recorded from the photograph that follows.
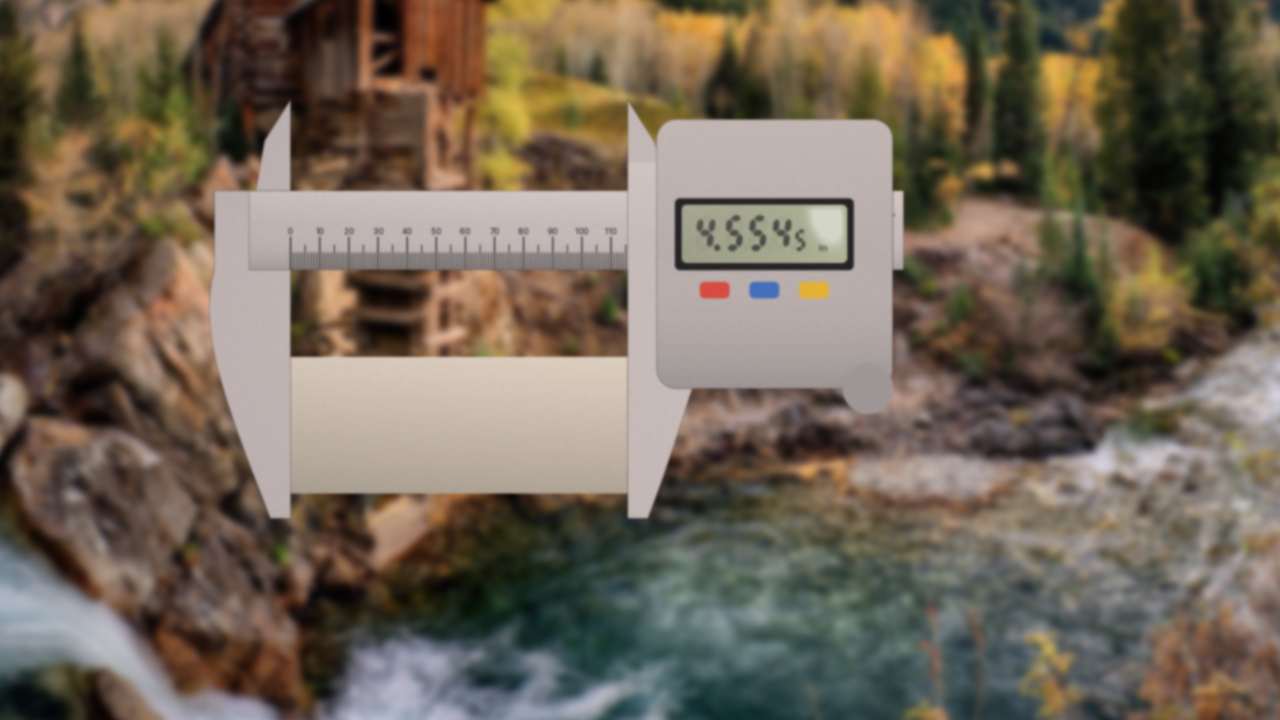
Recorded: 4.5545 in
